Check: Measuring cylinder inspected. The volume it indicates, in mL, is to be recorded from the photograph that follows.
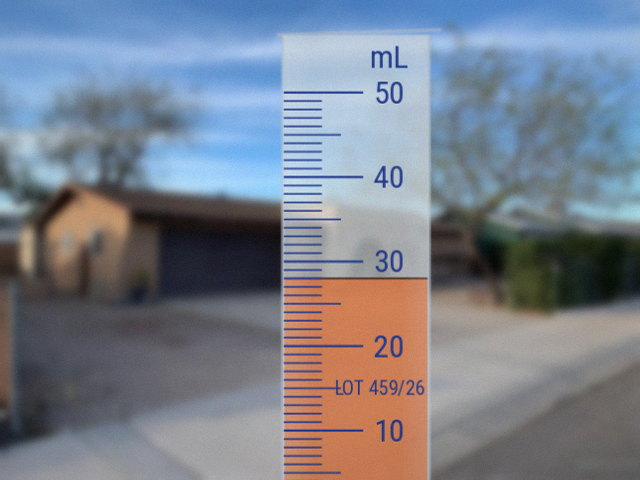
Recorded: 28 mL
